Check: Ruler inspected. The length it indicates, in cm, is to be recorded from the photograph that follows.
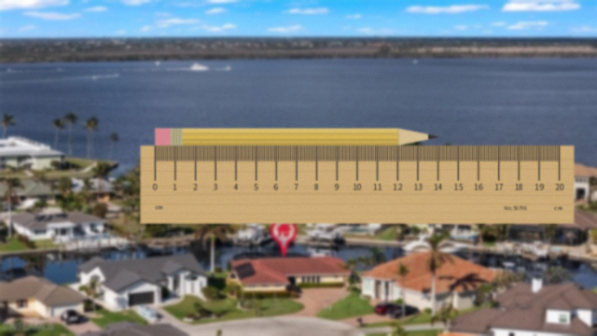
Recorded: 14 cm
